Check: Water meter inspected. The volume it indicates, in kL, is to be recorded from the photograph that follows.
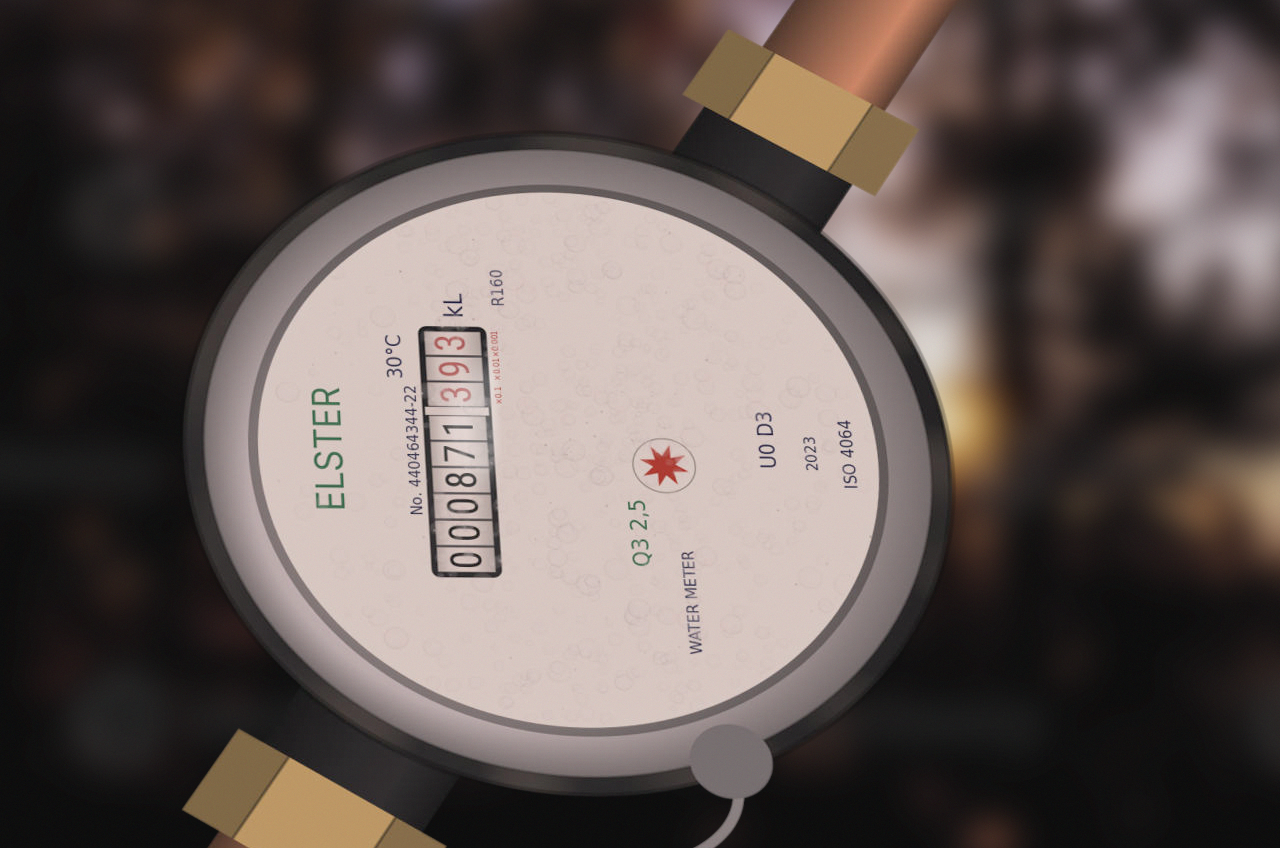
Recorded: 871.393 kL
